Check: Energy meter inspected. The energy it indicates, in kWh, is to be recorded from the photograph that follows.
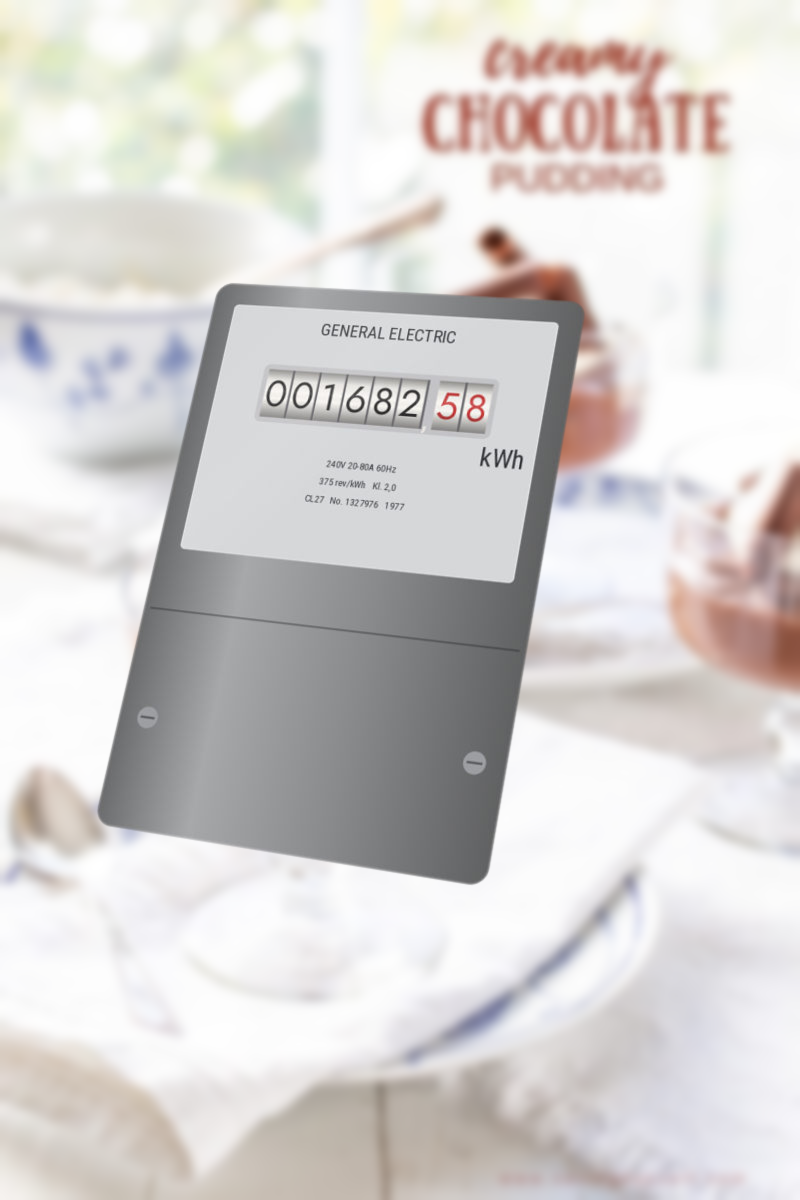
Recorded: 1682.58 kWh
